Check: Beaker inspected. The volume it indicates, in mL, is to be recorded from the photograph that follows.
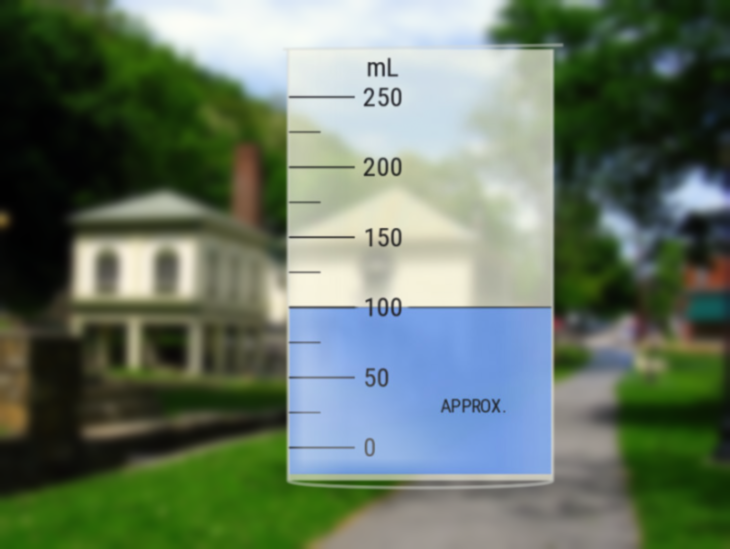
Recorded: 100 mL
